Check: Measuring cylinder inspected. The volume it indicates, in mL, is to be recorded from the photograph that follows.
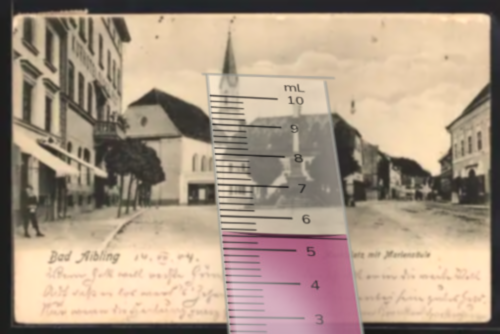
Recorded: 5.4 mL
